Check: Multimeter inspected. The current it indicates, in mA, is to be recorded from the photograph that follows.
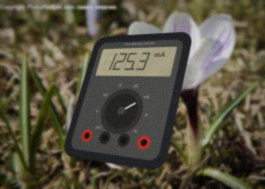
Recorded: 125.3 mA
